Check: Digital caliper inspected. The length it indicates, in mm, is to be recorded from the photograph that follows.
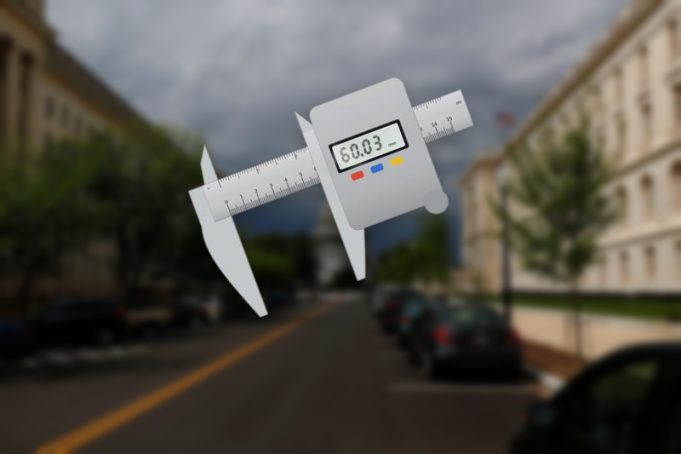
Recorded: 60.03 mm
